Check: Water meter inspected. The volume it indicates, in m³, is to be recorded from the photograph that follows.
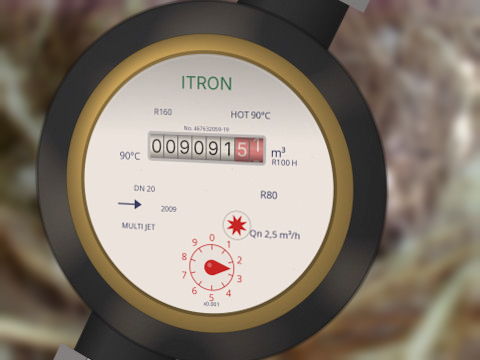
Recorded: 9091.512 m³
